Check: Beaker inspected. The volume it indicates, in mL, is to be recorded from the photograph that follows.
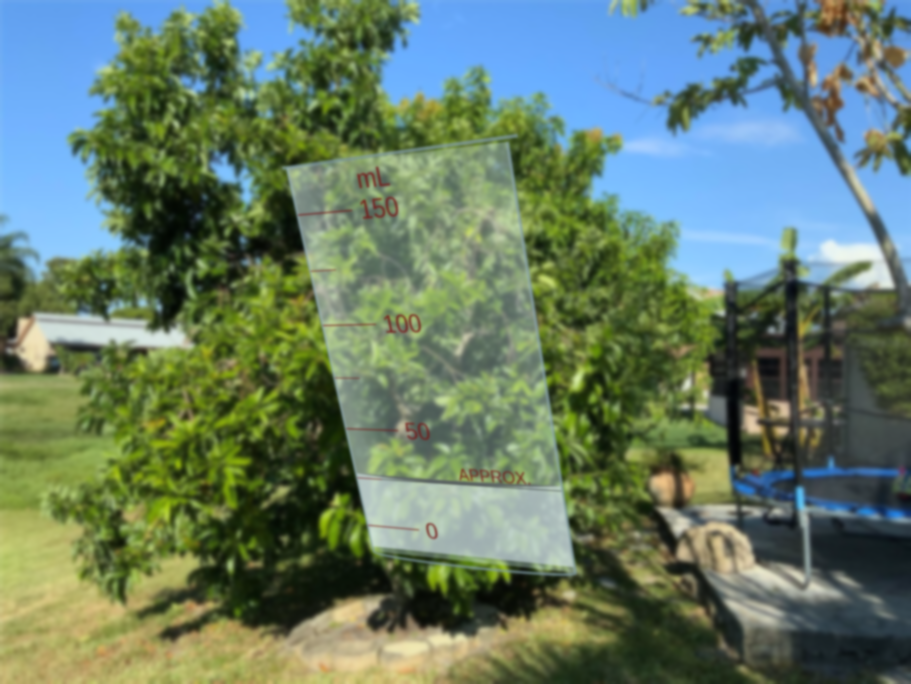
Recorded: 25 mL
